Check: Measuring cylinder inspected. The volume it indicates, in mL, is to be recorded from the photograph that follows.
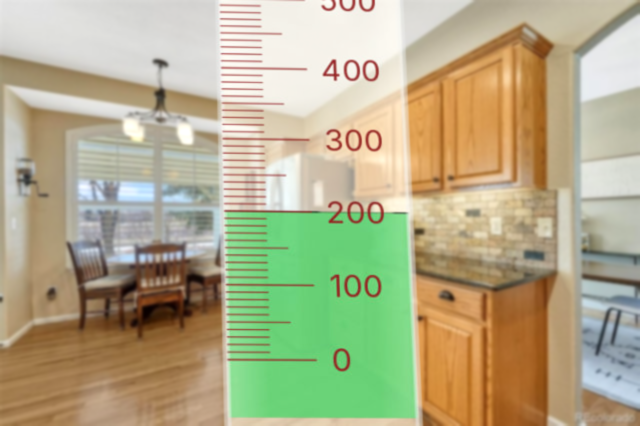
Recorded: 200 mL
